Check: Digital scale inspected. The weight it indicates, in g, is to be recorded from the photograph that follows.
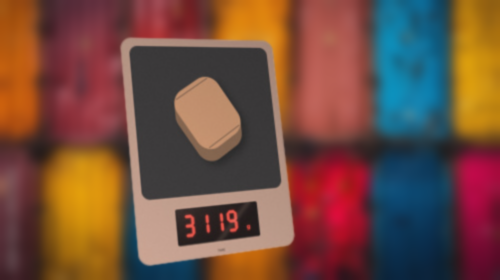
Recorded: 3119 g
